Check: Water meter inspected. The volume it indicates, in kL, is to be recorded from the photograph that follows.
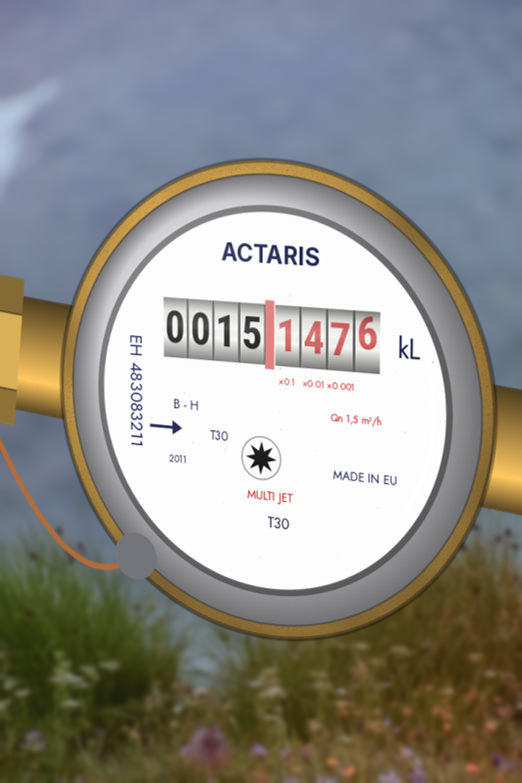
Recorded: 15.1476 kL
